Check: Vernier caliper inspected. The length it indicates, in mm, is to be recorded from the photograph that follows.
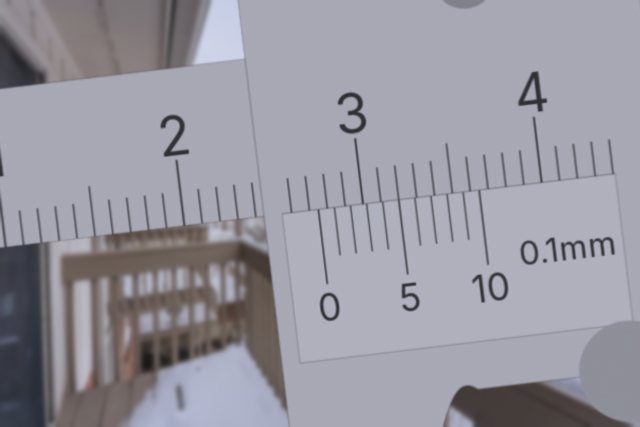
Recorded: 27.5 mm
